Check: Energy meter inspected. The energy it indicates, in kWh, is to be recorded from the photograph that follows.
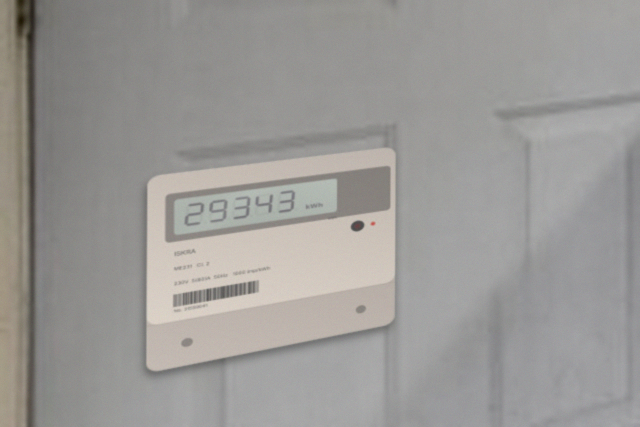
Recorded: 29343 kWh
